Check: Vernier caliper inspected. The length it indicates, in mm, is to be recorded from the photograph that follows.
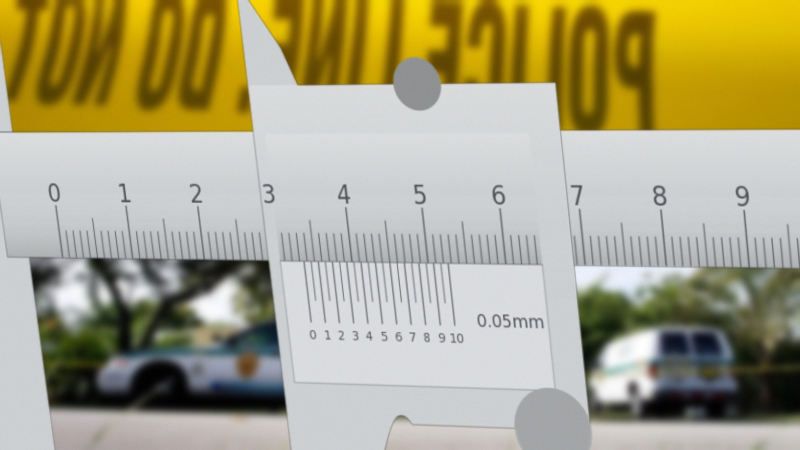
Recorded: 33.6 mm
